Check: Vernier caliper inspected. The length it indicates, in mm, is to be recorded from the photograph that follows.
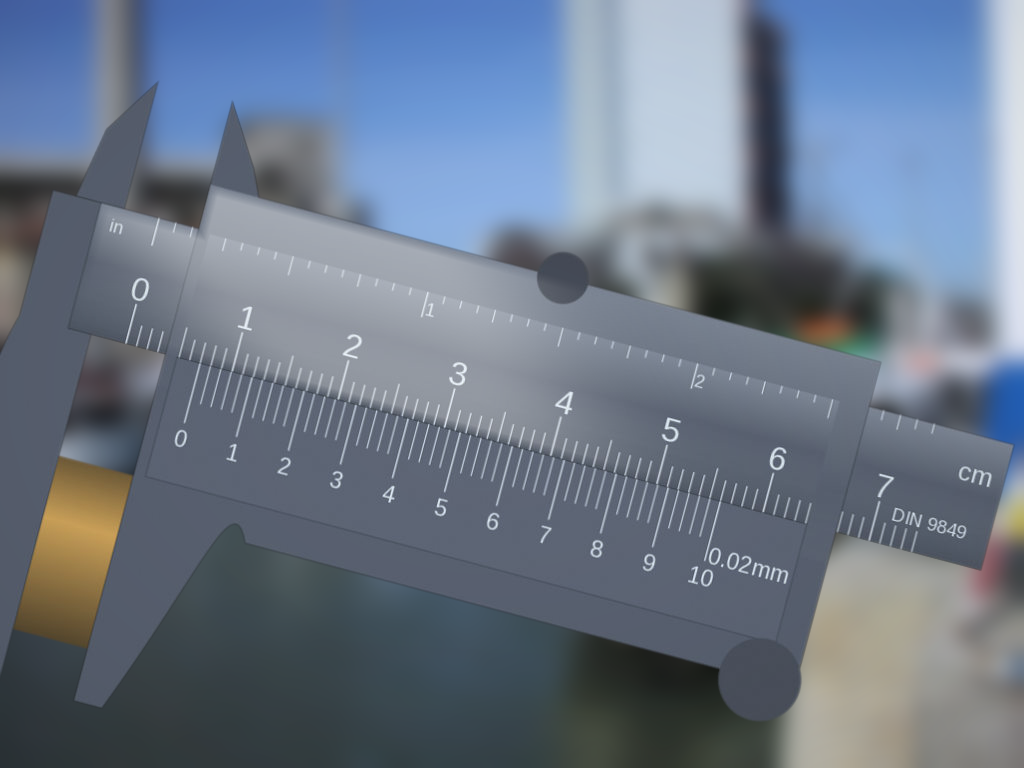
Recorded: 7.0 mm
